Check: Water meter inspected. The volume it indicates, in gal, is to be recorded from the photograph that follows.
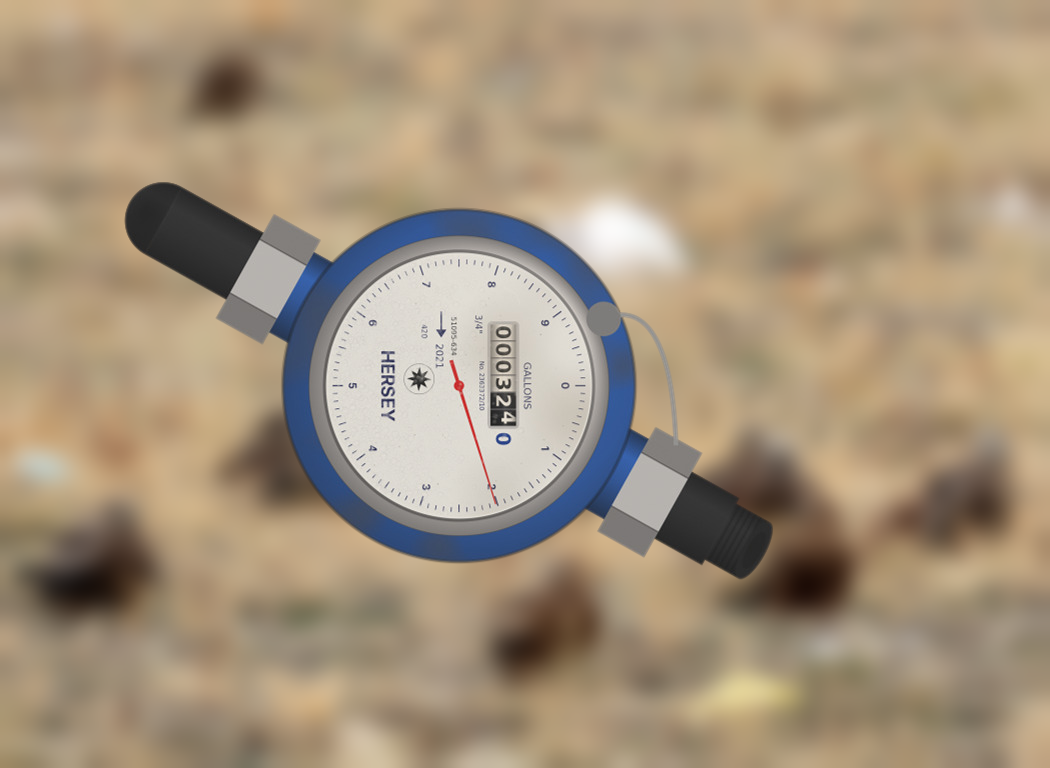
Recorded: 3242.0 gal
